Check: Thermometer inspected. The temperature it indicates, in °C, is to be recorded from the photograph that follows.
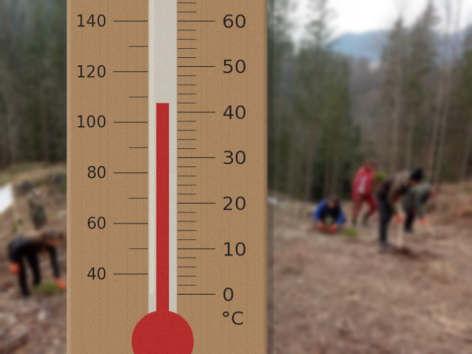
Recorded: 42 °C
